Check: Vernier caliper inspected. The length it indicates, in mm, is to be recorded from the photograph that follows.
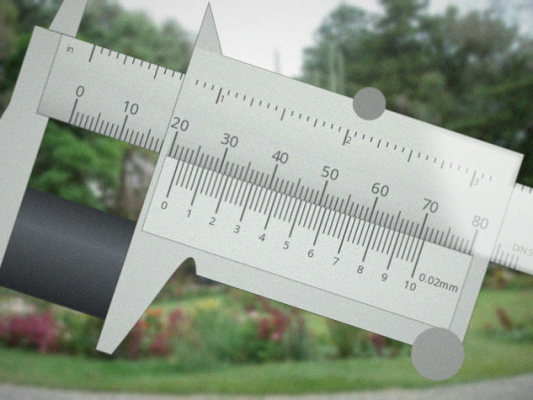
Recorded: 22.0 mm
